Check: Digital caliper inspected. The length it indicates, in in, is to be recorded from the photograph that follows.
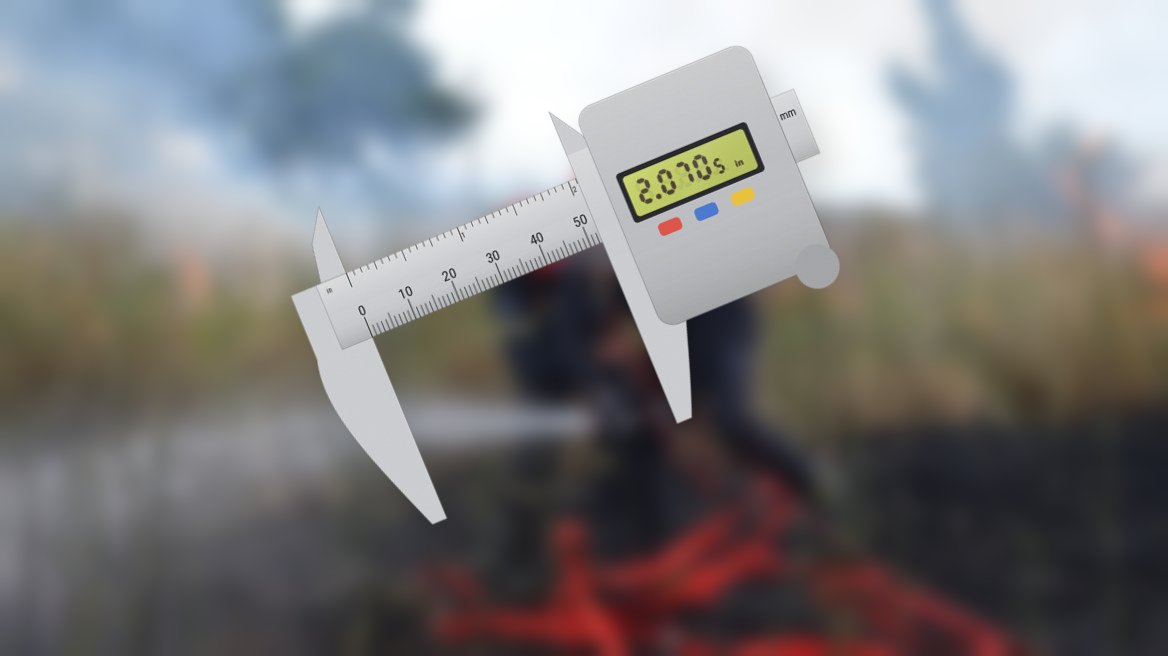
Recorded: 2.0705 in
